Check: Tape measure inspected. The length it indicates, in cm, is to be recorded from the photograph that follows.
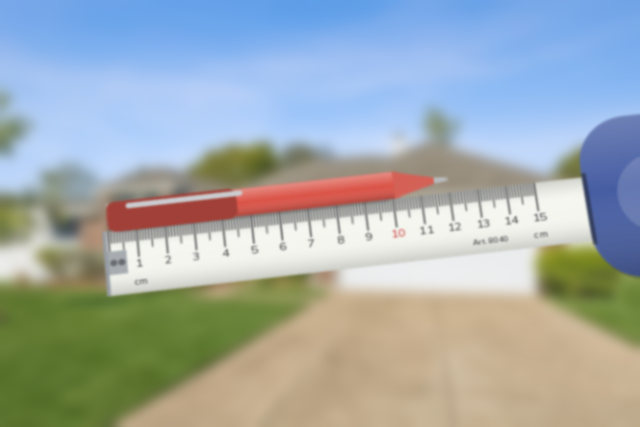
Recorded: 12 cm
